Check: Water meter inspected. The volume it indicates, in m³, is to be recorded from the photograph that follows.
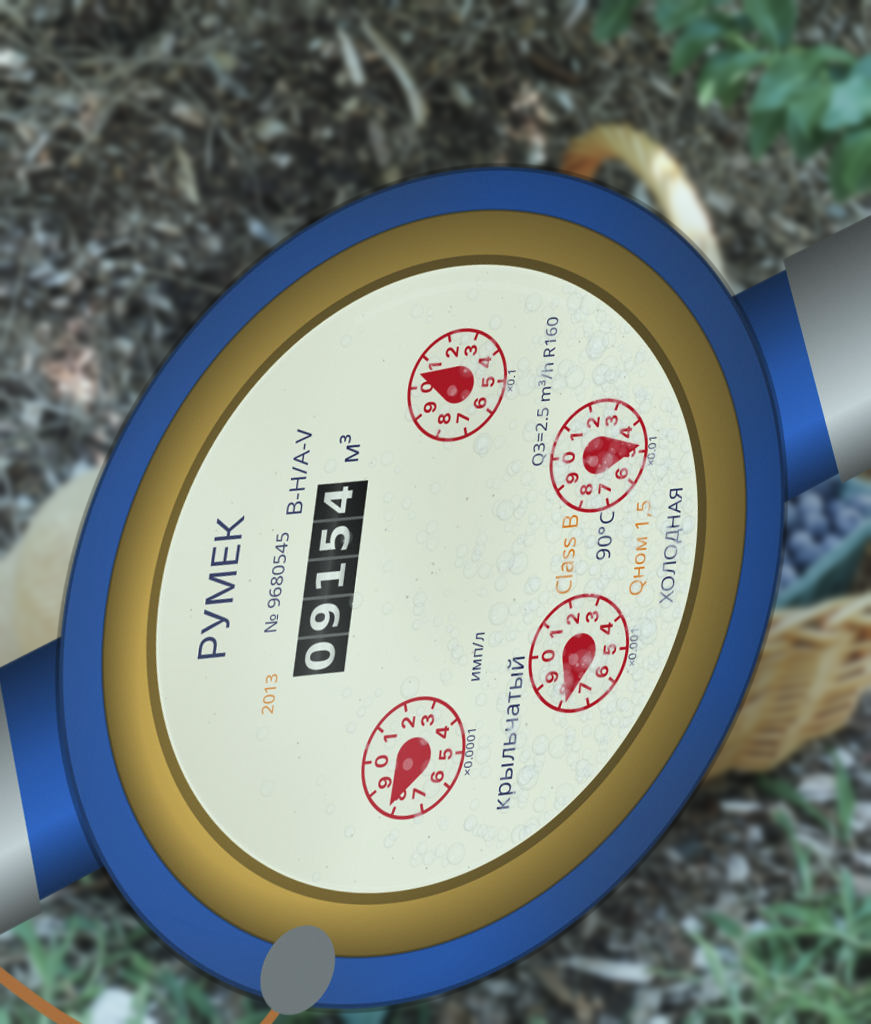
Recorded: 9154.0478 m³
